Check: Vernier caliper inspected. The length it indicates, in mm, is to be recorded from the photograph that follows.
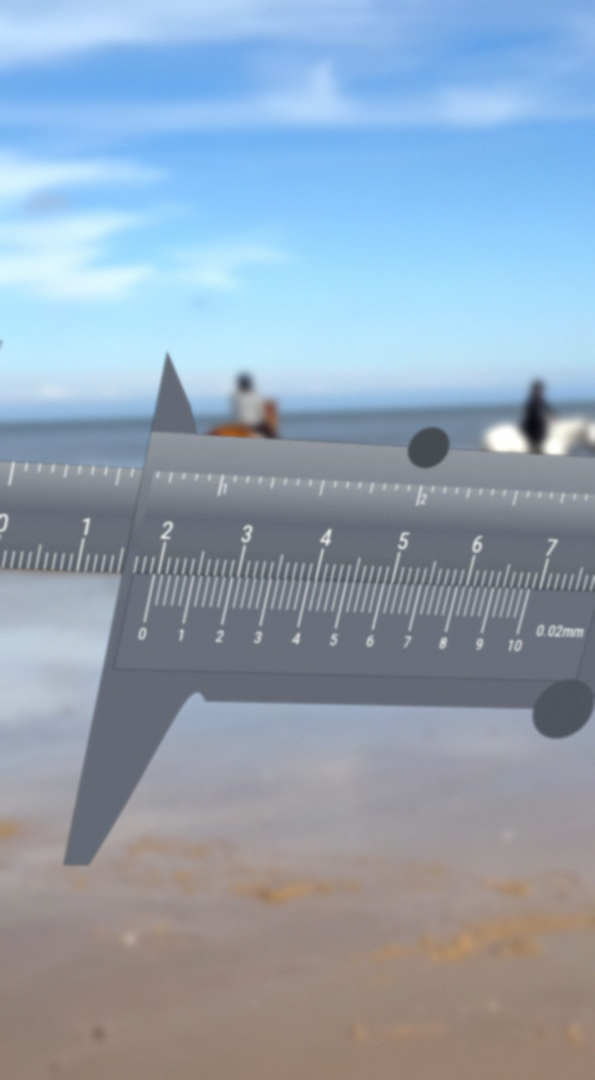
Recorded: 19.5 mm
